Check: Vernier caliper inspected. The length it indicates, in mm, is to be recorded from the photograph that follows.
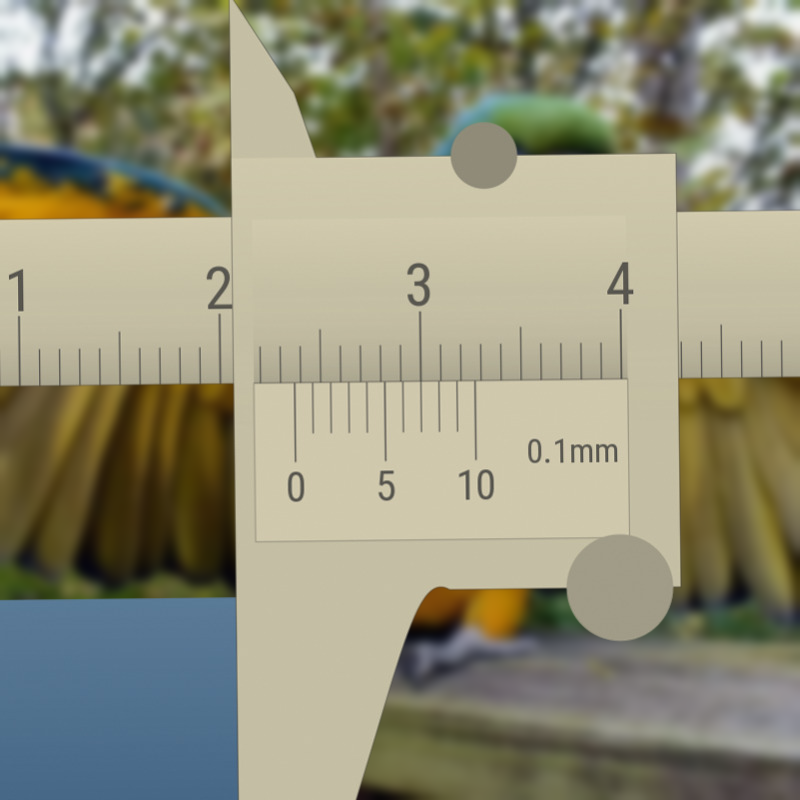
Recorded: 23.7 mm
